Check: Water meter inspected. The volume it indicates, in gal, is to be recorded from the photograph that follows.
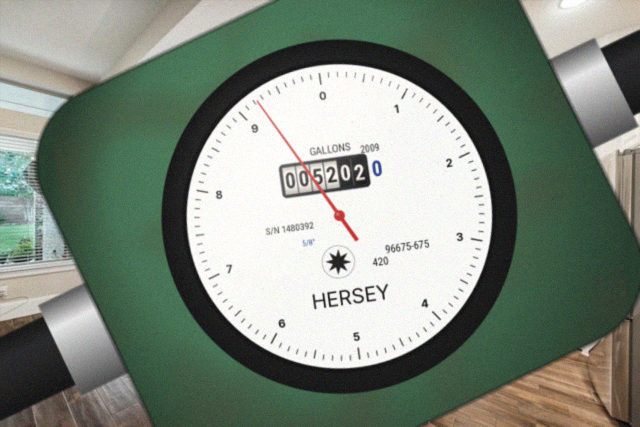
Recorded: 52019.2 gal
